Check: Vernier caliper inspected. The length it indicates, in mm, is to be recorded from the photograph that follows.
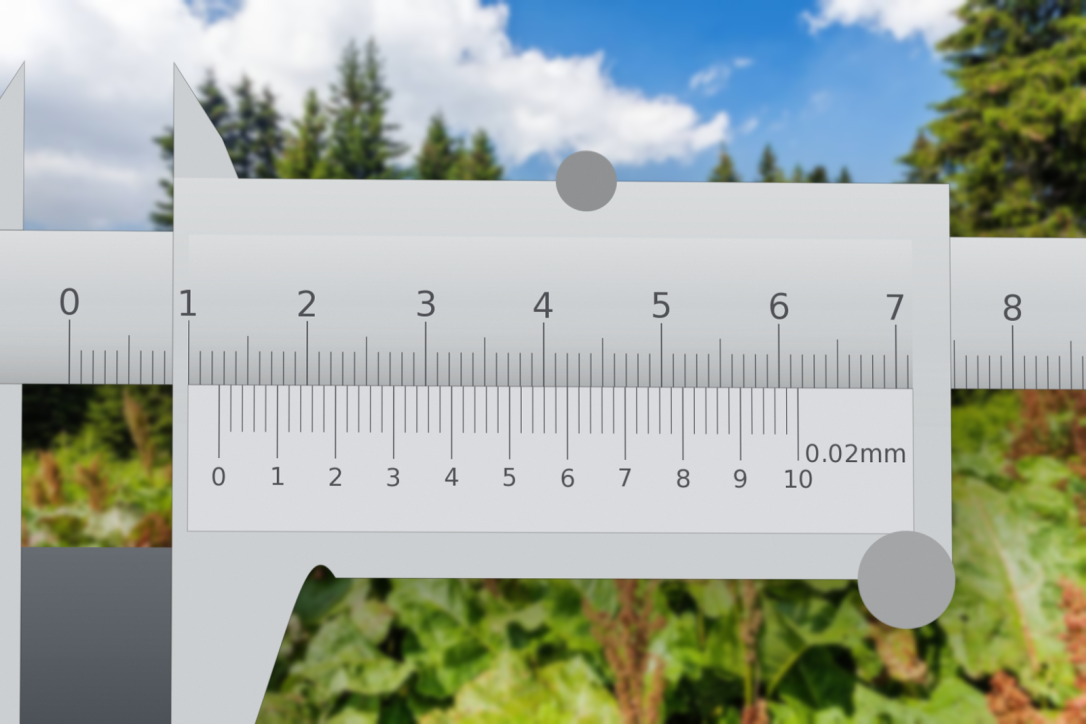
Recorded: 12.6 mm
